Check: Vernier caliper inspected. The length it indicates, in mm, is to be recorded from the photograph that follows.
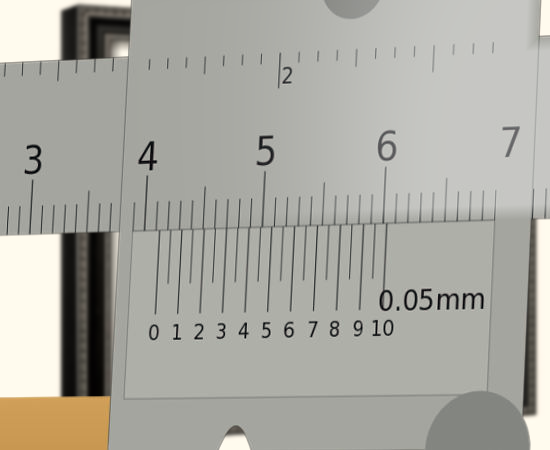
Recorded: 41.3 mm
